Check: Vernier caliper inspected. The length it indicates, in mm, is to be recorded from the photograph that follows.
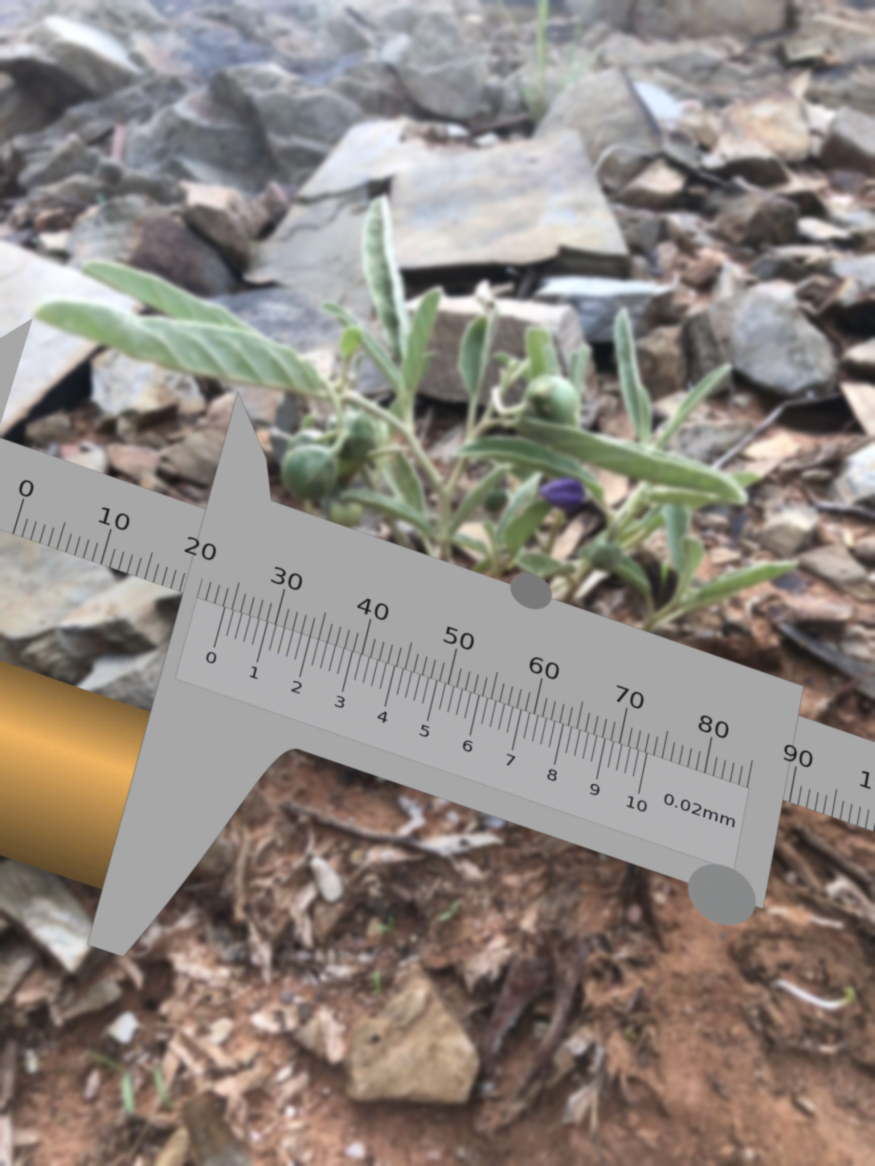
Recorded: 24.2 mm
